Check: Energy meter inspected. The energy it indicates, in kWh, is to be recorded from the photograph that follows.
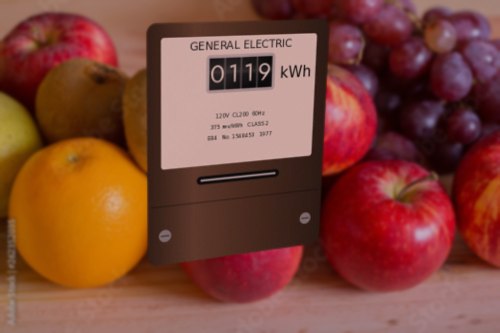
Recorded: 119 kWh
